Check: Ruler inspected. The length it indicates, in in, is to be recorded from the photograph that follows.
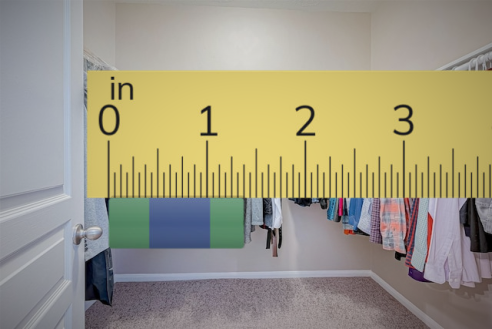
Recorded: 1.375 in
